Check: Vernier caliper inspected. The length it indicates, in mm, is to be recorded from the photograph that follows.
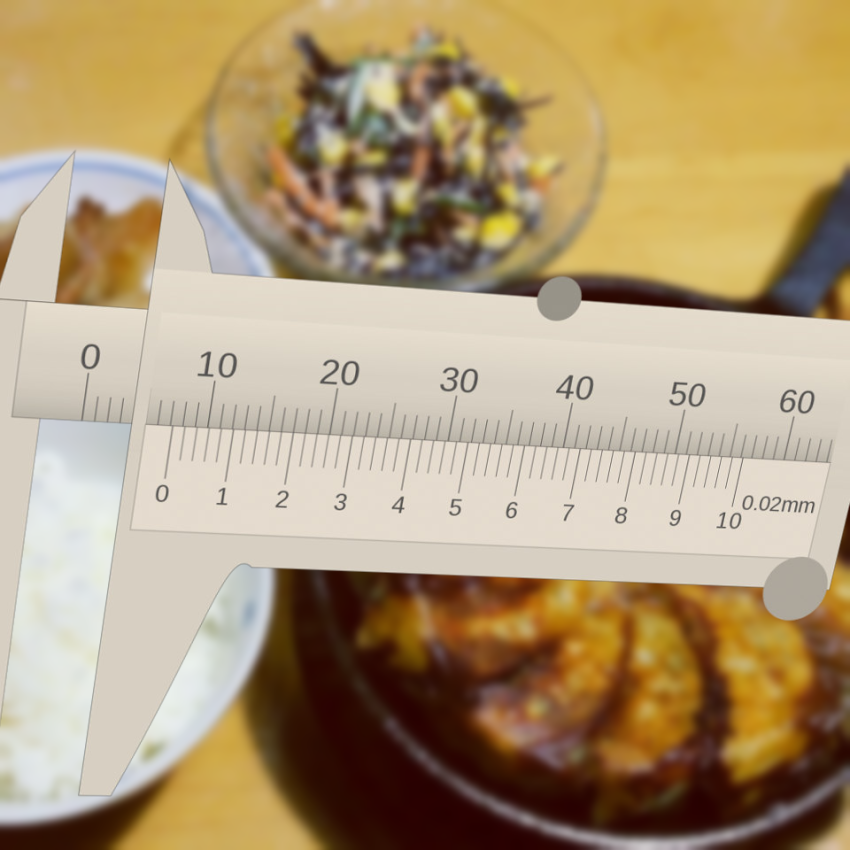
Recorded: 7.2 mm
